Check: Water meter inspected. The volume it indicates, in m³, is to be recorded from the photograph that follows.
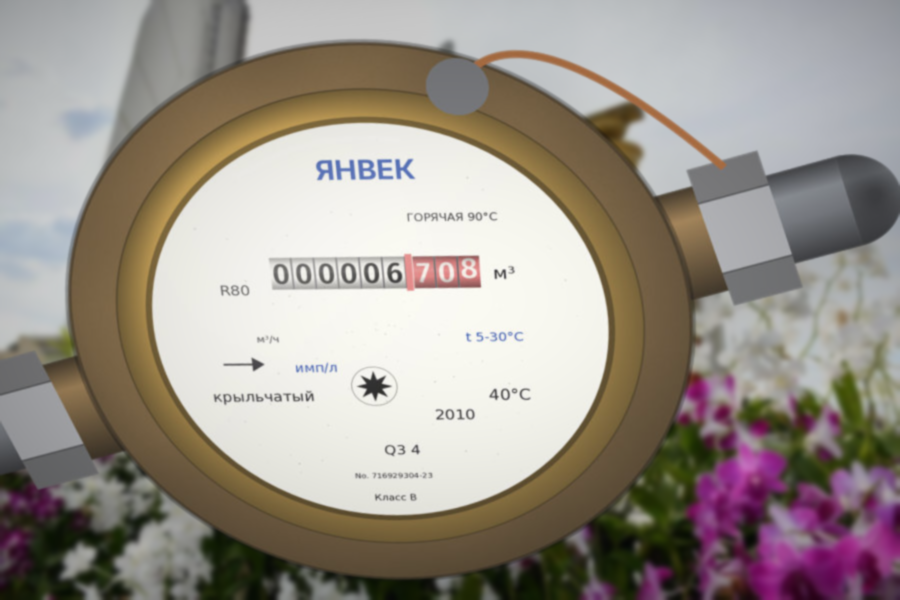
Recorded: 6.708 m³
